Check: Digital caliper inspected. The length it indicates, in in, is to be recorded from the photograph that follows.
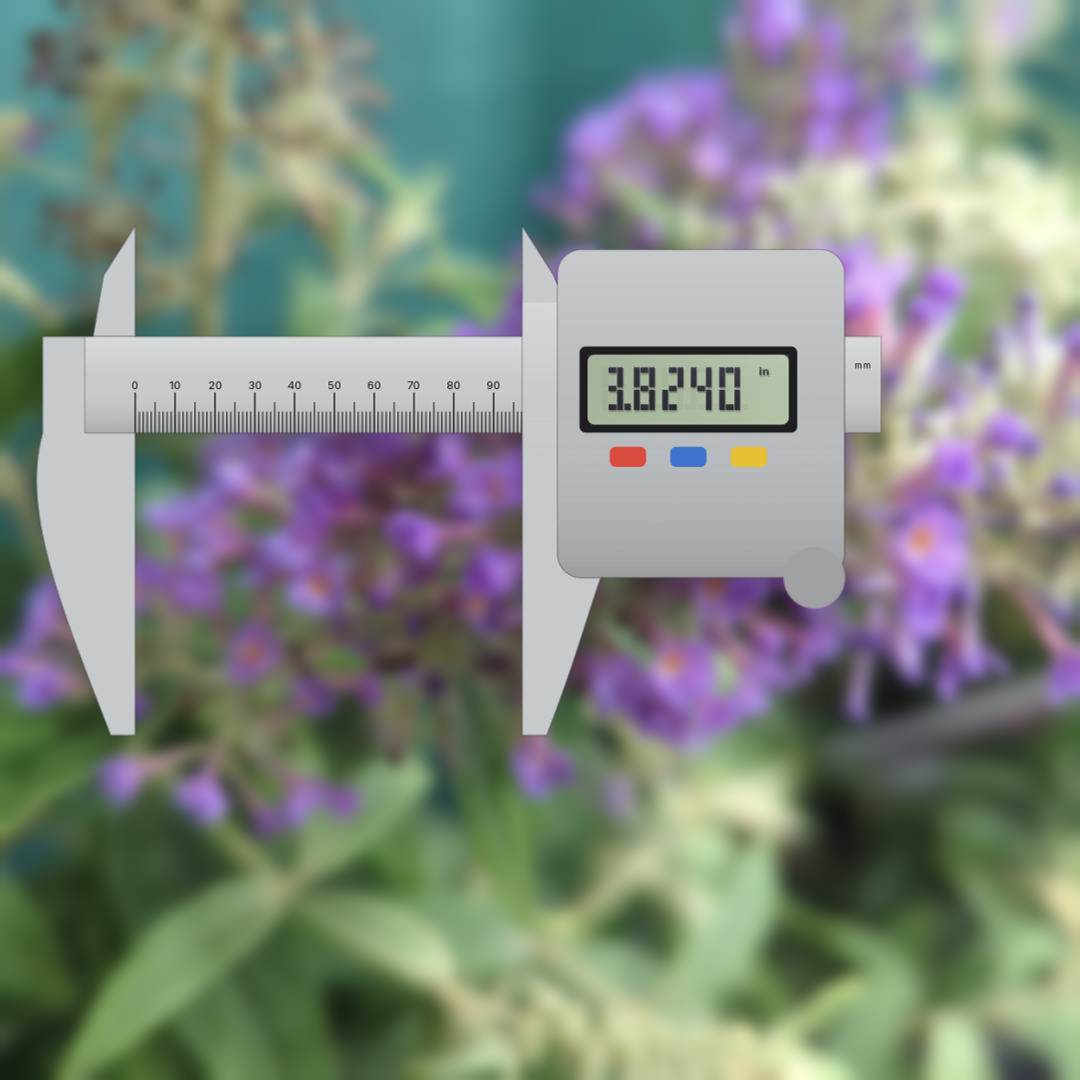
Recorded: 3.8240 in
